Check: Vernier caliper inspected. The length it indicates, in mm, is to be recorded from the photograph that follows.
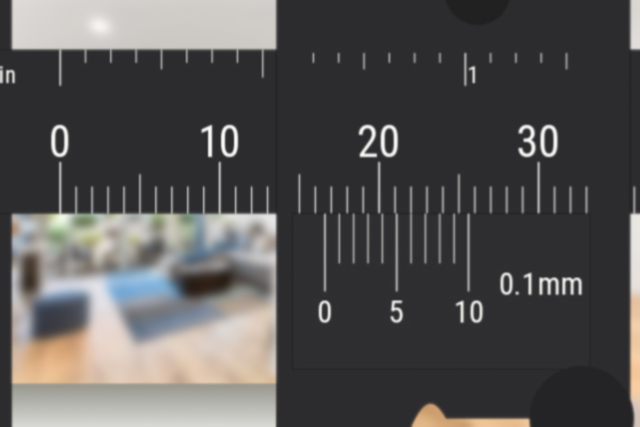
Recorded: 16.6 mm
